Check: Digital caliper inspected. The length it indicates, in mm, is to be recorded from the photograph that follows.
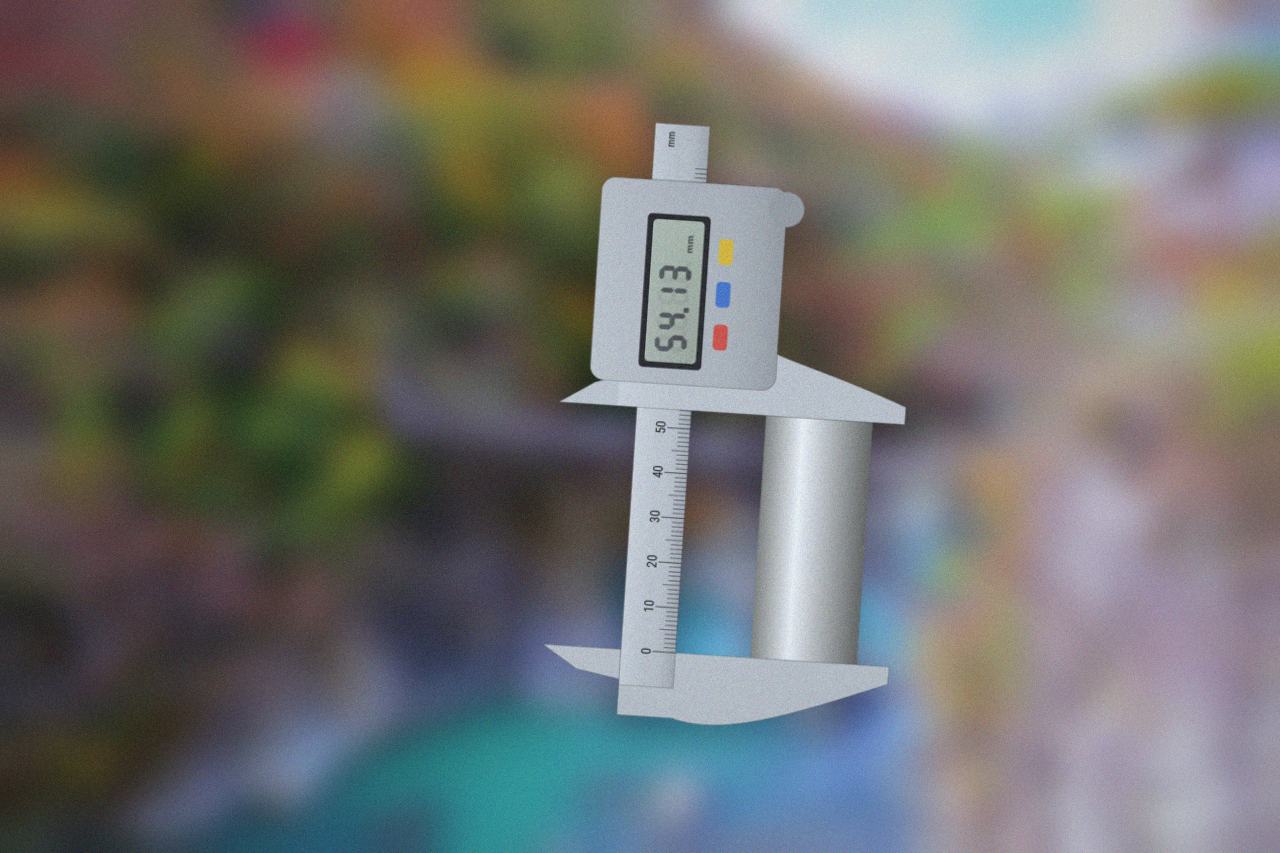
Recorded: 54.13 mm
